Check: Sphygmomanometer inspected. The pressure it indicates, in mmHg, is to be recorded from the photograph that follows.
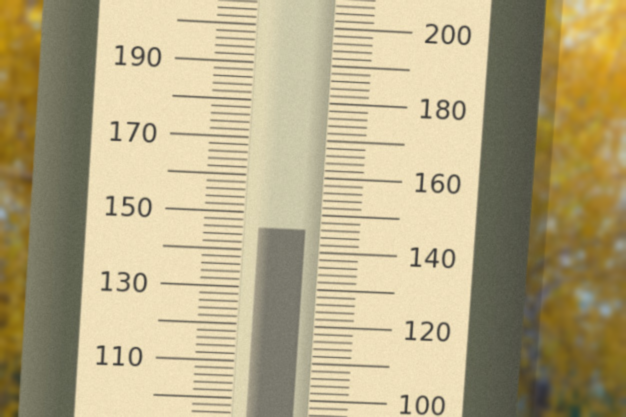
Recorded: 146 mmHg
